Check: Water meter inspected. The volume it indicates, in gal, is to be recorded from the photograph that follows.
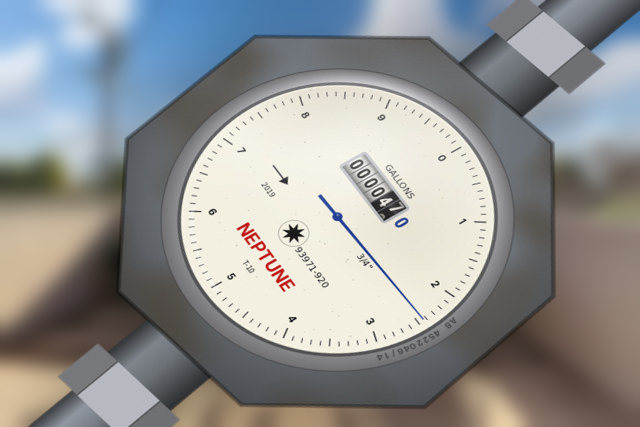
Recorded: 472.4 gal
